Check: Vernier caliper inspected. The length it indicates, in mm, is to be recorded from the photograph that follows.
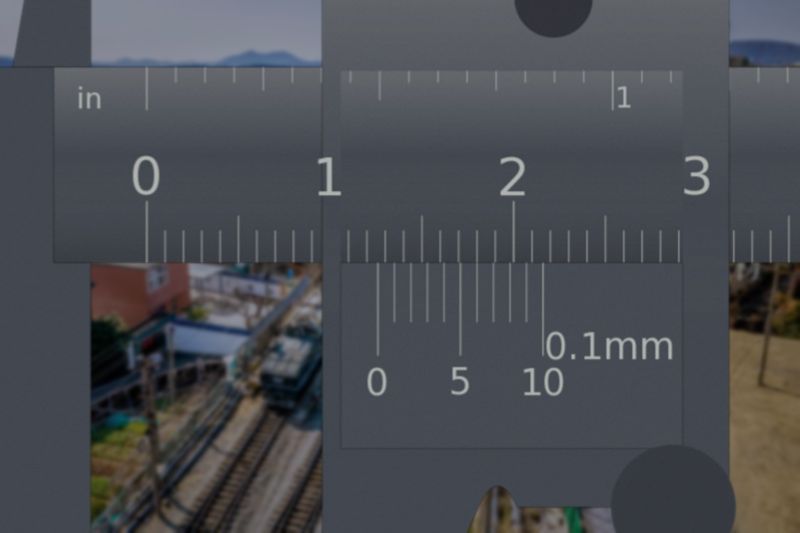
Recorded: 12.6 mm
